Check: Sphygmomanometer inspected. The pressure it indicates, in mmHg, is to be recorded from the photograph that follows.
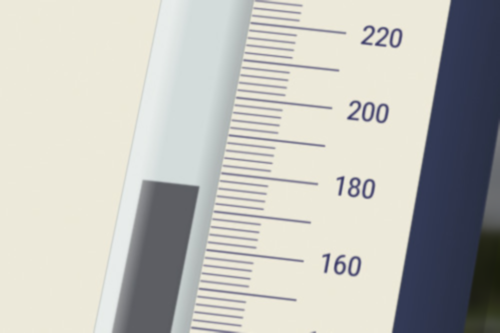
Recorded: 176 mmHg
